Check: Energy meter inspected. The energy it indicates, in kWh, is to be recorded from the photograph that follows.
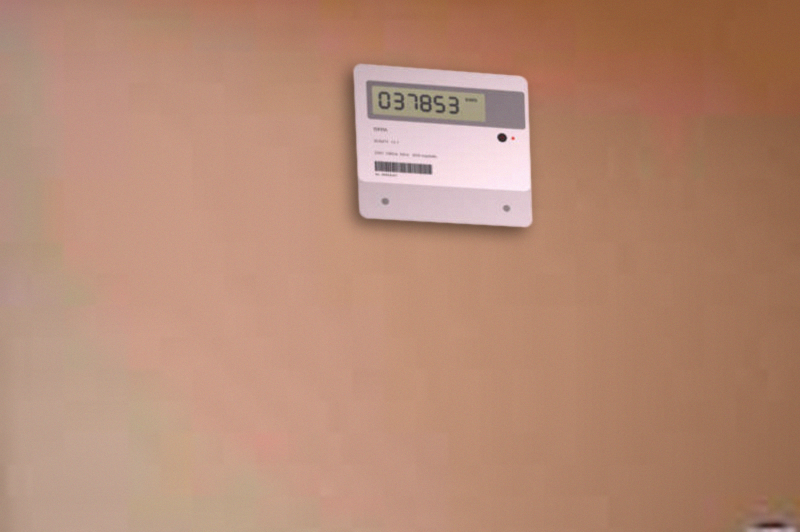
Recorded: 37853 kWh
